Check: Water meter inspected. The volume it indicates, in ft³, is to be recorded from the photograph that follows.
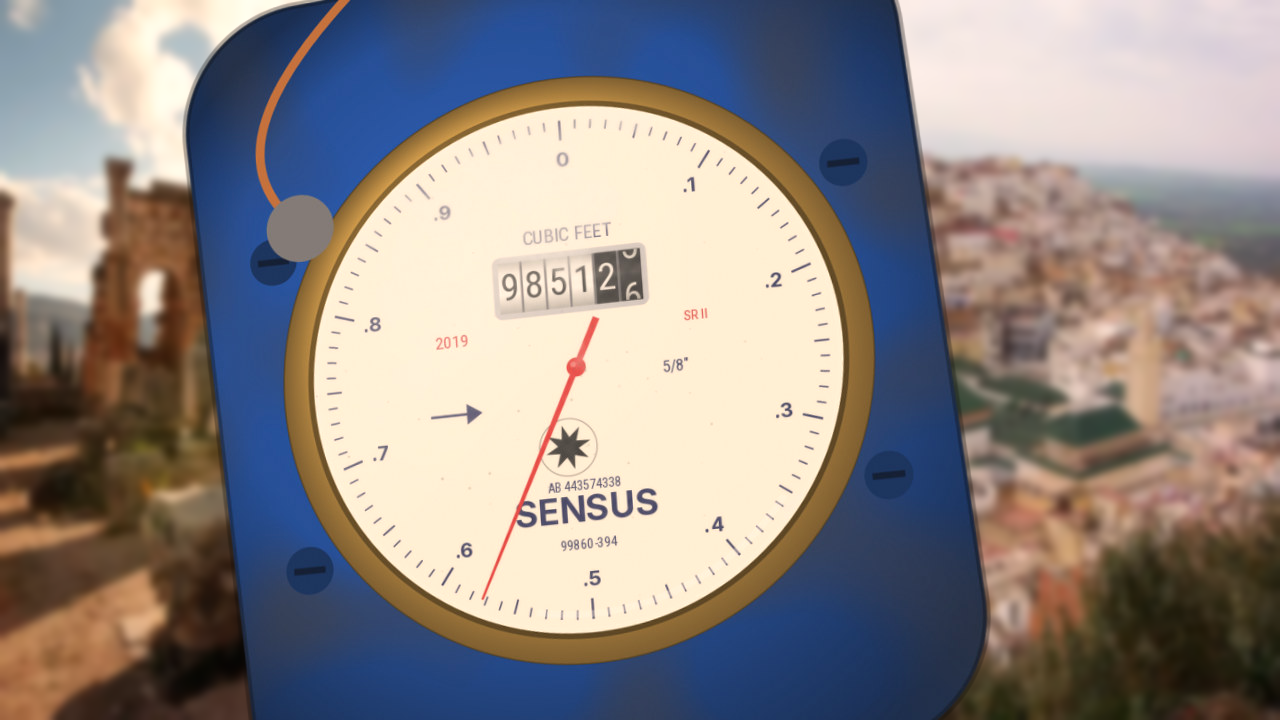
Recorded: 985125.57 ft³
